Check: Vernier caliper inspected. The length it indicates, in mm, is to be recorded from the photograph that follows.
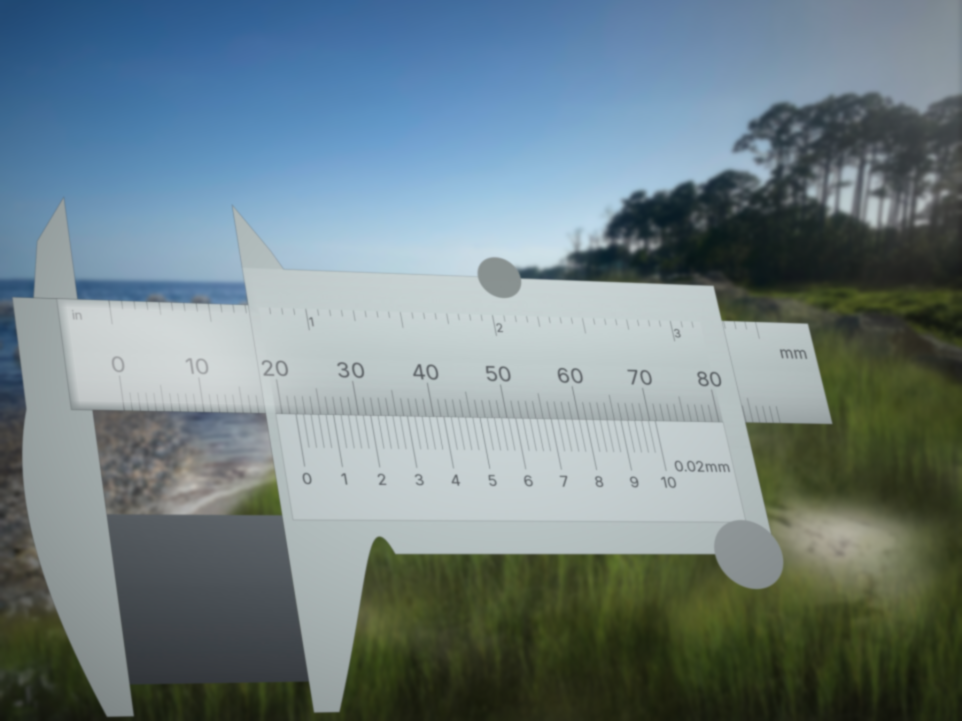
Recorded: 21.8 mm
